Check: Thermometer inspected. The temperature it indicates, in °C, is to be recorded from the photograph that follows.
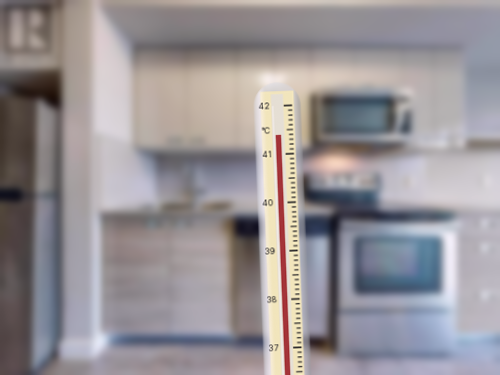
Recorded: 41.4 °C
